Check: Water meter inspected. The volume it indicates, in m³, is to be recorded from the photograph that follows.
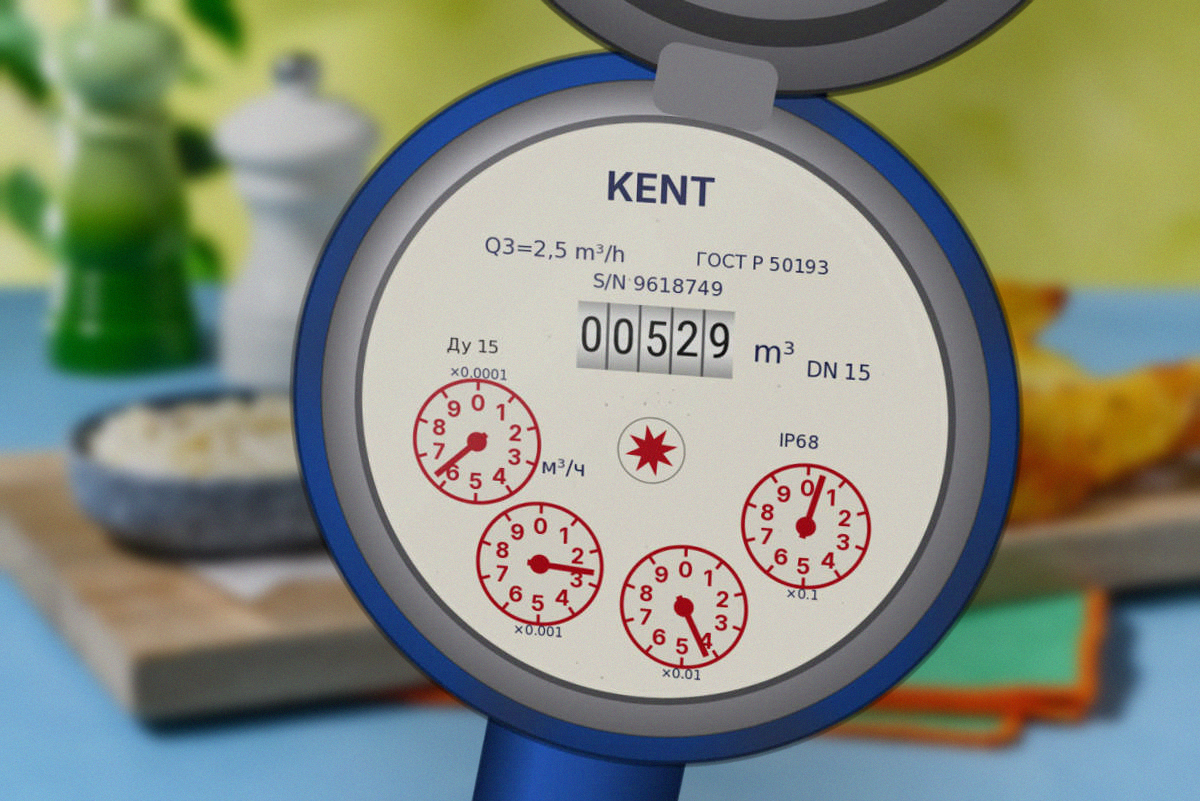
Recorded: 529.0426 m³
